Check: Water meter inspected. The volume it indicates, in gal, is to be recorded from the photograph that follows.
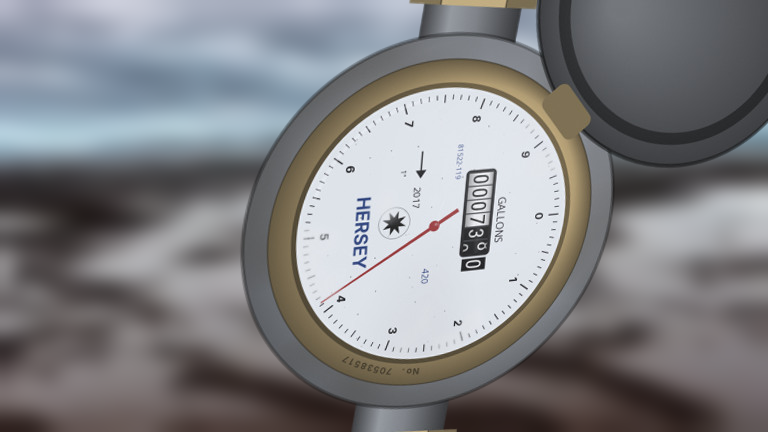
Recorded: 7384.1 gal
